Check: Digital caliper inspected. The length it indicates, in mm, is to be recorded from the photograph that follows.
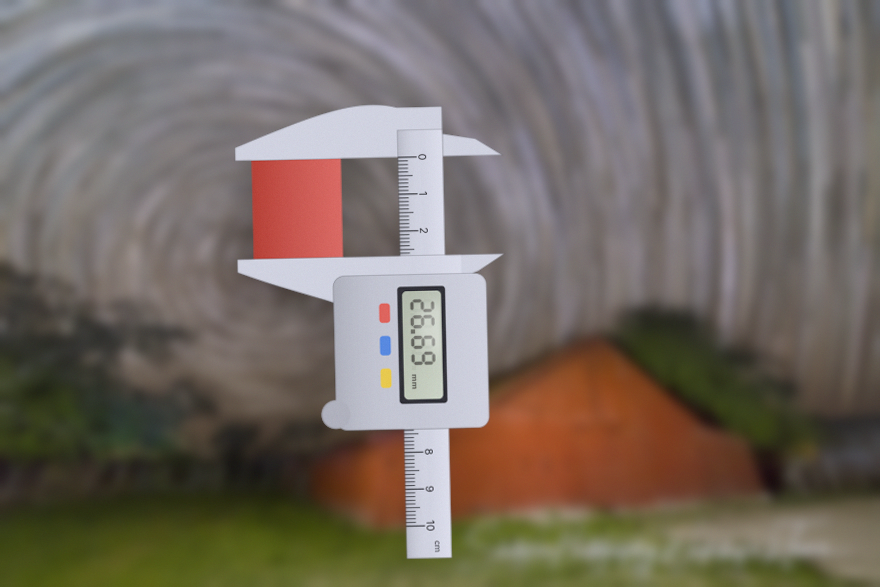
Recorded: 26.69 mm
